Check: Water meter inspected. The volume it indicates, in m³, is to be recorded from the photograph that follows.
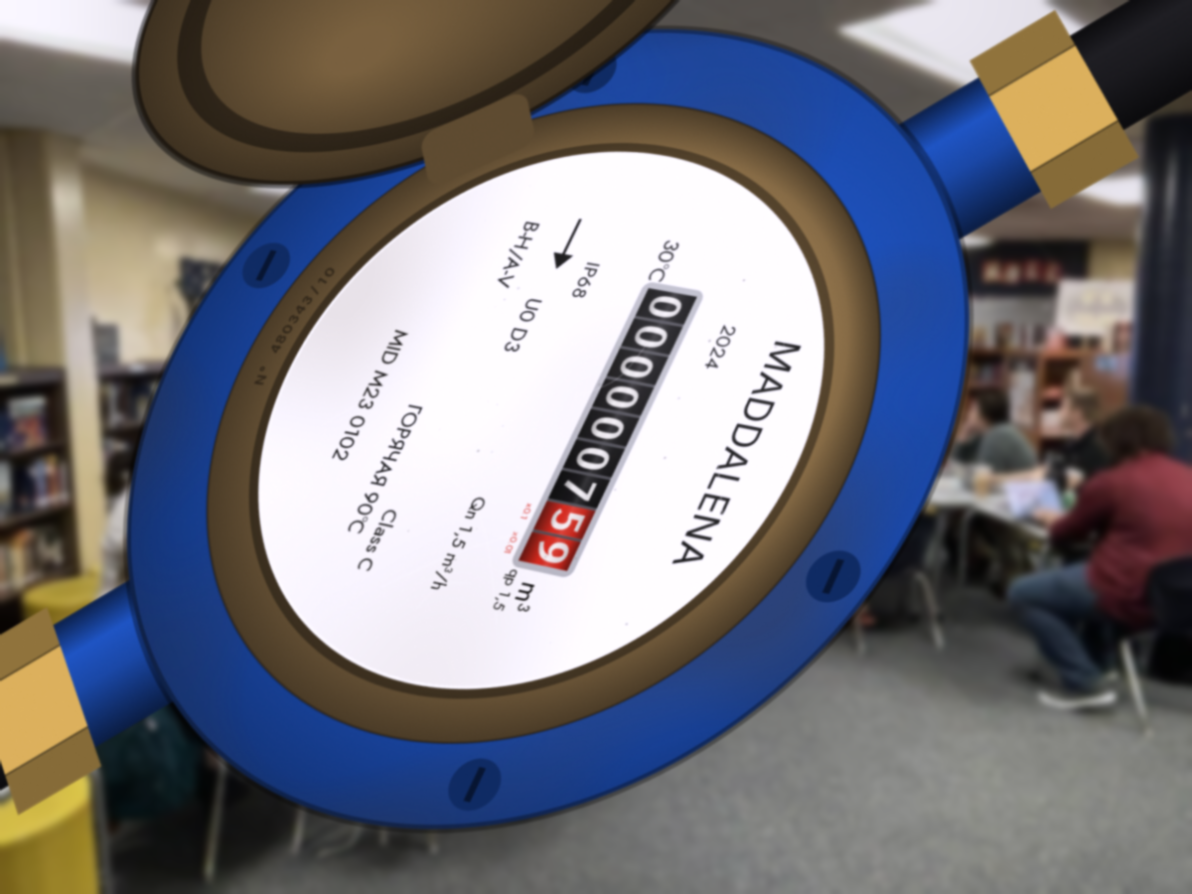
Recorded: 7.59 m³
